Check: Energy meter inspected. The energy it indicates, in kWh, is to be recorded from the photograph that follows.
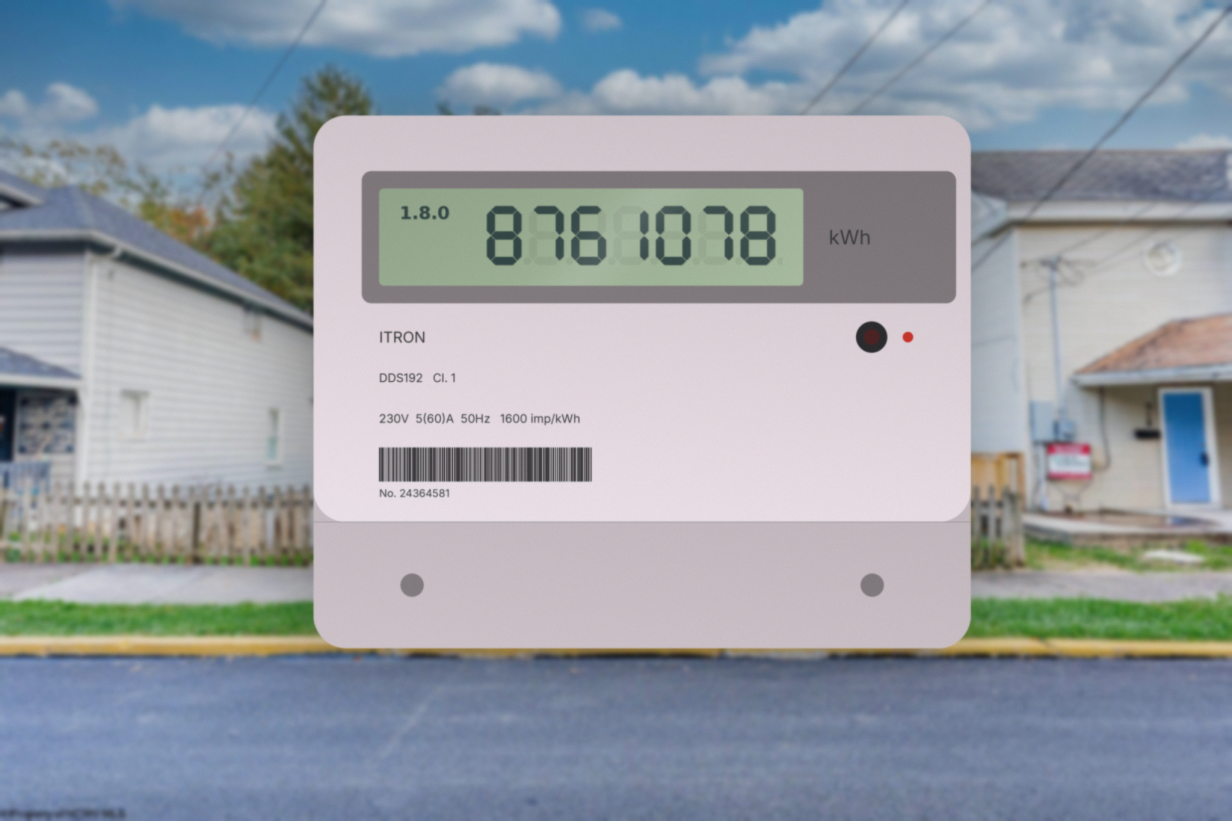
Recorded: 8761078 kWh
